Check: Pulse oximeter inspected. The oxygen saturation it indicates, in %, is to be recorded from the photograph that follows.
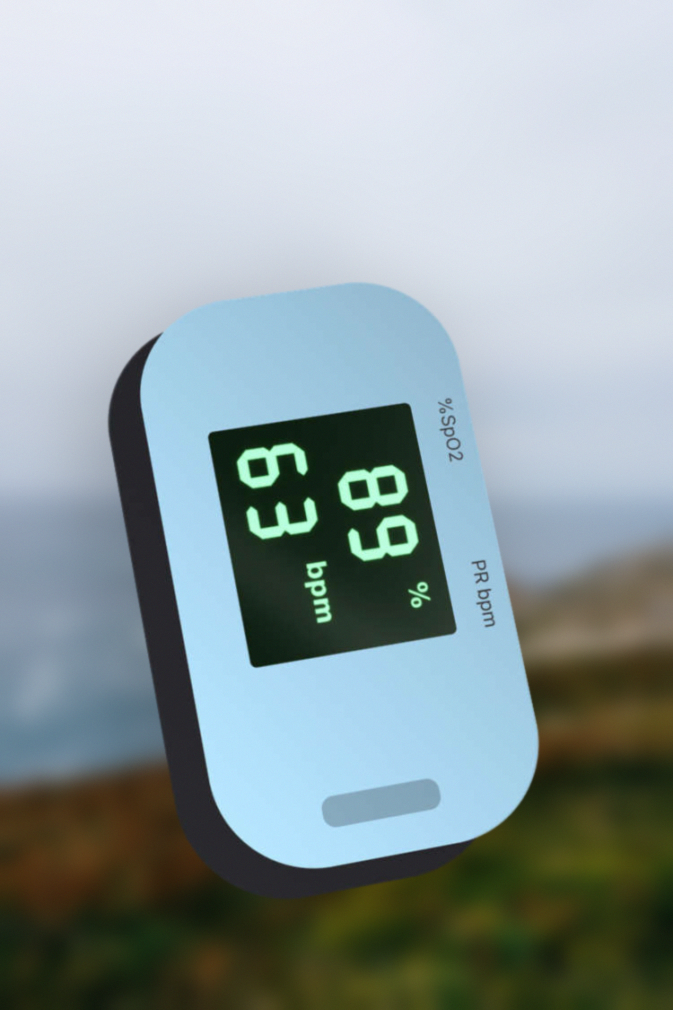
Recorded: 89 %
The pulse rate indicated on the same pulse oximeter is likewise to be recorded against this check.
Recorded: 63 bpm
